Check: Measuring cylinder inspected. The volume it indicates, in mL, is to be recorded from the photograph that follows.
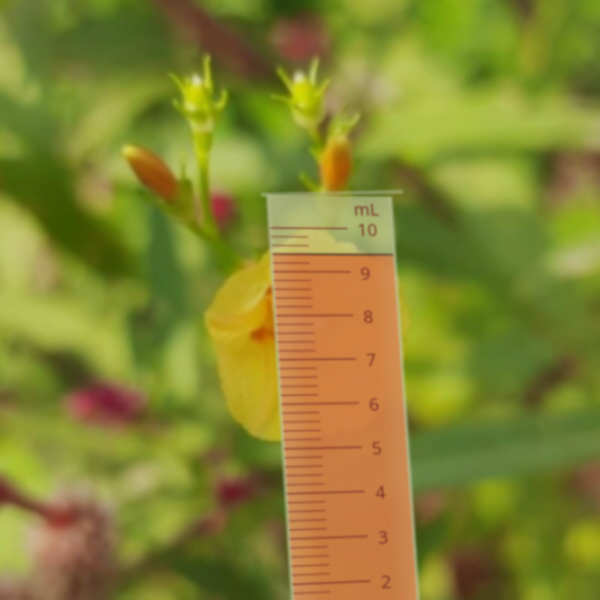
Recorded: 9.4 mL
